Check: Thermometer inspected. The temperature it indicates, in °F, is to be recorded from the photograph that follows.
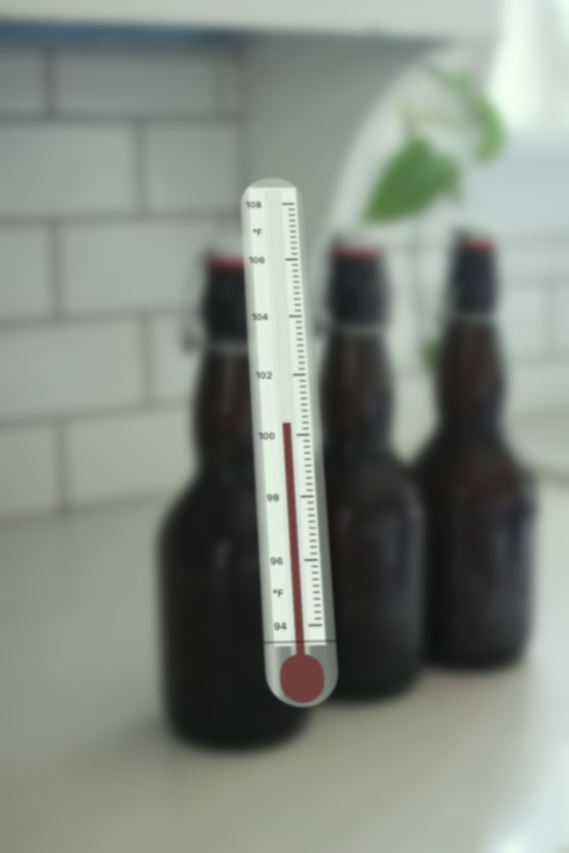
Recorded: 100.4 °F
